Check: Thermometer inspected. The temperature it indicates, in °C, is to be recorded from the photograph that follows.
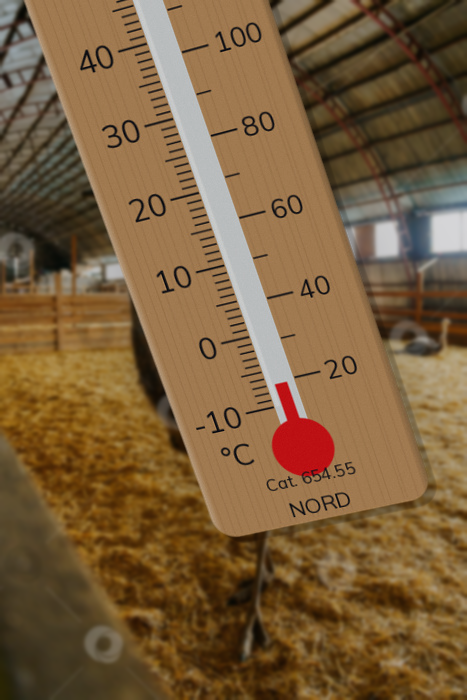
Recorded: -7 °C
